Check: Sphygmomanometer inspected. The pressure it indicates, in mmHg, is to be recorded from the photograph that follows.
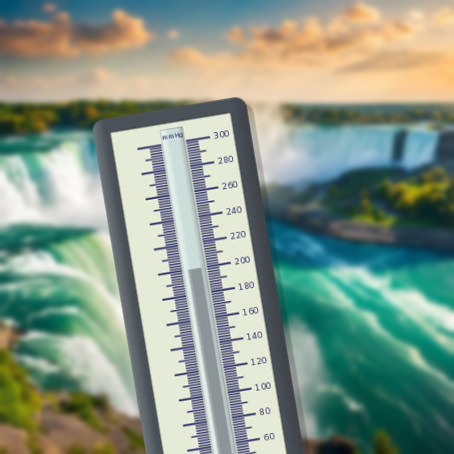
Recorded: 200 mmHg
